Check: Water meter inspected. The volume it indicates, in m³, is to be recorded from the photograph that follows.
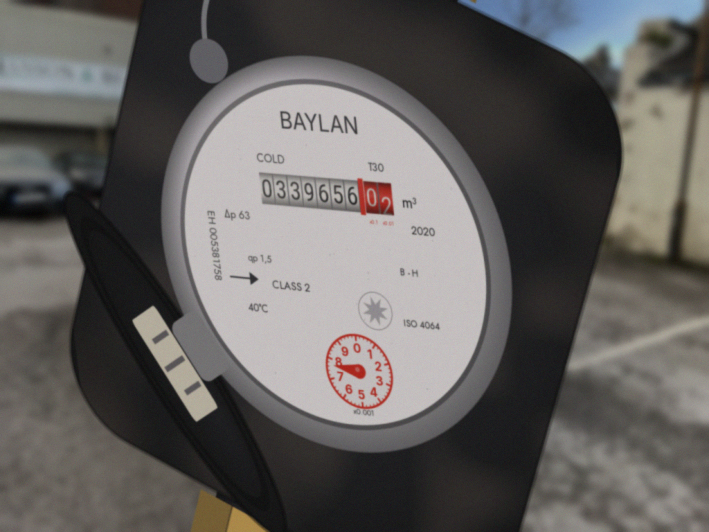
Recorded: 339656.017 m³
